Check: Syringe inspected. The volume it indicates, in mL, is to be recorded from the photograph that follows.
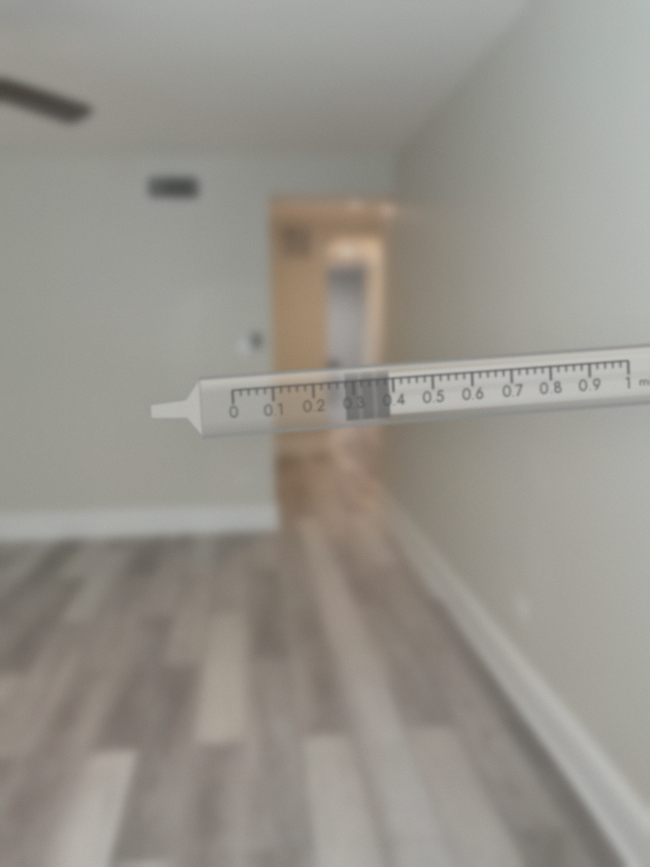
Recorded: 0.28 mL
